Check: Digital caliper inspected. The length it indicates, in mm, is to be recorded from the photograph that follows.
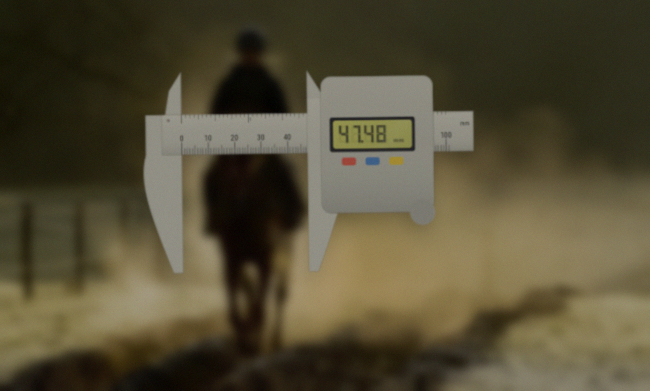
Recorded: 47.48 mm
